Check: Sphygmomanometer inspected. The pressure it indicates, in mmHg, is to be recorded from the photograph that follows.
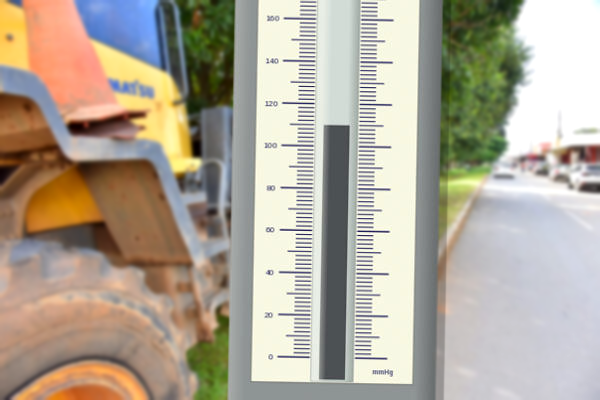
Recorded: 110 mmHg
